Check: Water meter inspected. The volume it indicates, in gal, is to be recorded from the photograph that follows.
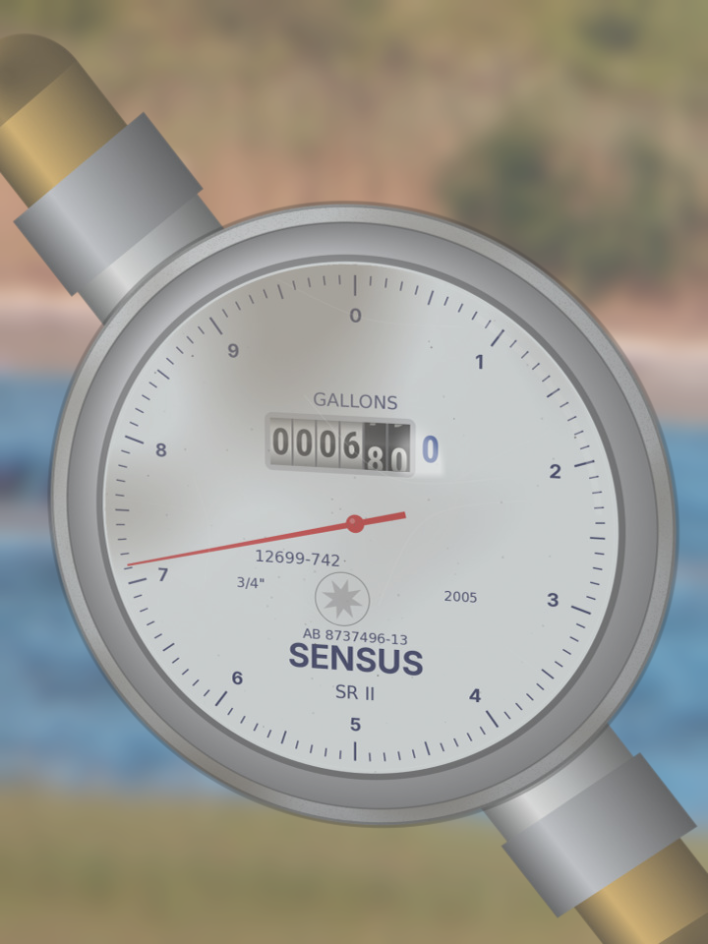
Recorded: 6797.1 gal
